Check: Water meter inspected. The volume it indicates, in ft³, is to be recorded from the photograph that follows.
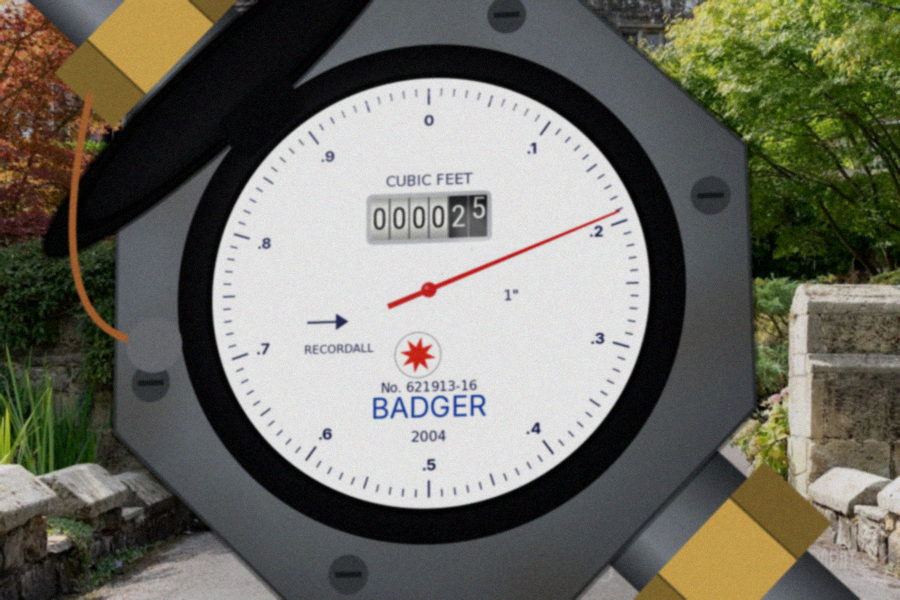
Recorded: 25.19 ft³
